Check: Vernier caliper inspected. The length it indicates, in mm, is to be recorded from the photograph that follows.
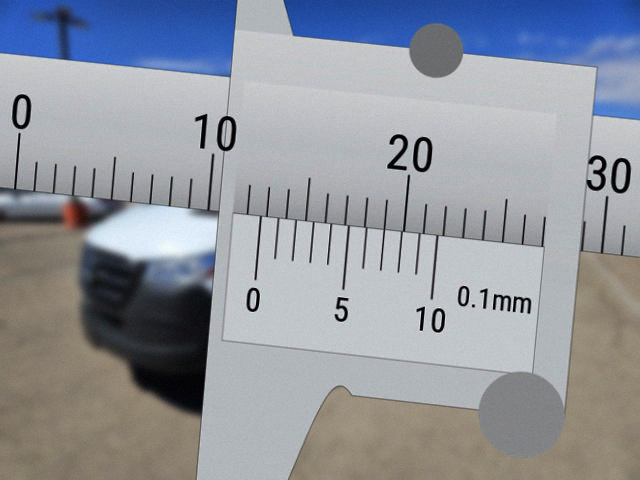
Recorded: 12.7 mm
